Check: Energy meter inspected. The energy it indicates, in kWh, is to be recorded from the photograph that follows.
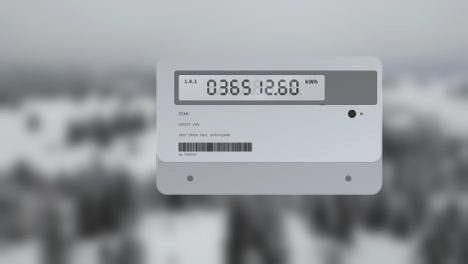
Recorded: 36512.60 kWh
